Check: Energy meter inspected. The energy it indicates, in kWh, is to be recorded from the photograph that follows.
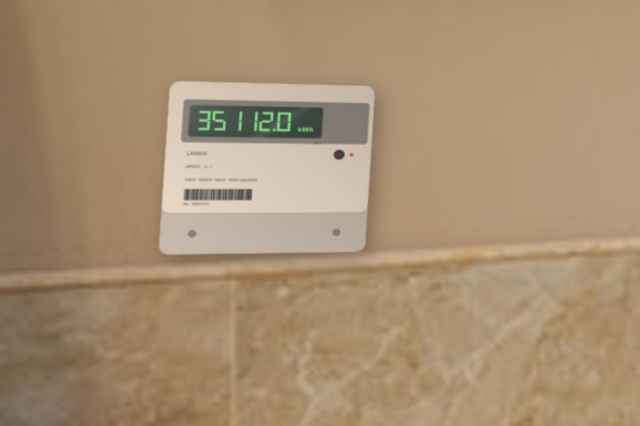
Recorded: 35112.0 kWh
